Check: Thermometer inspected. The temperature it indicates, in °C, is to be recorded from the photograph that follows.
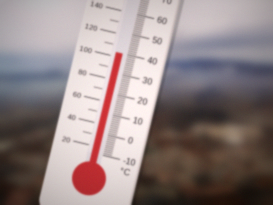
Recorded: 40 °C
